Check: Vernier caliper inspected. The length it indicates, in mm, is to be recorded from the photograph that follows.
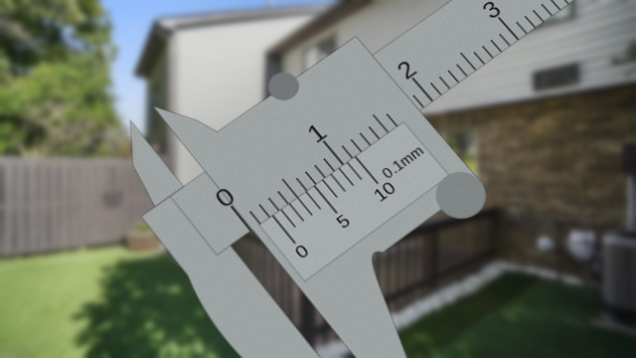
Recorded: 2.3 mm
